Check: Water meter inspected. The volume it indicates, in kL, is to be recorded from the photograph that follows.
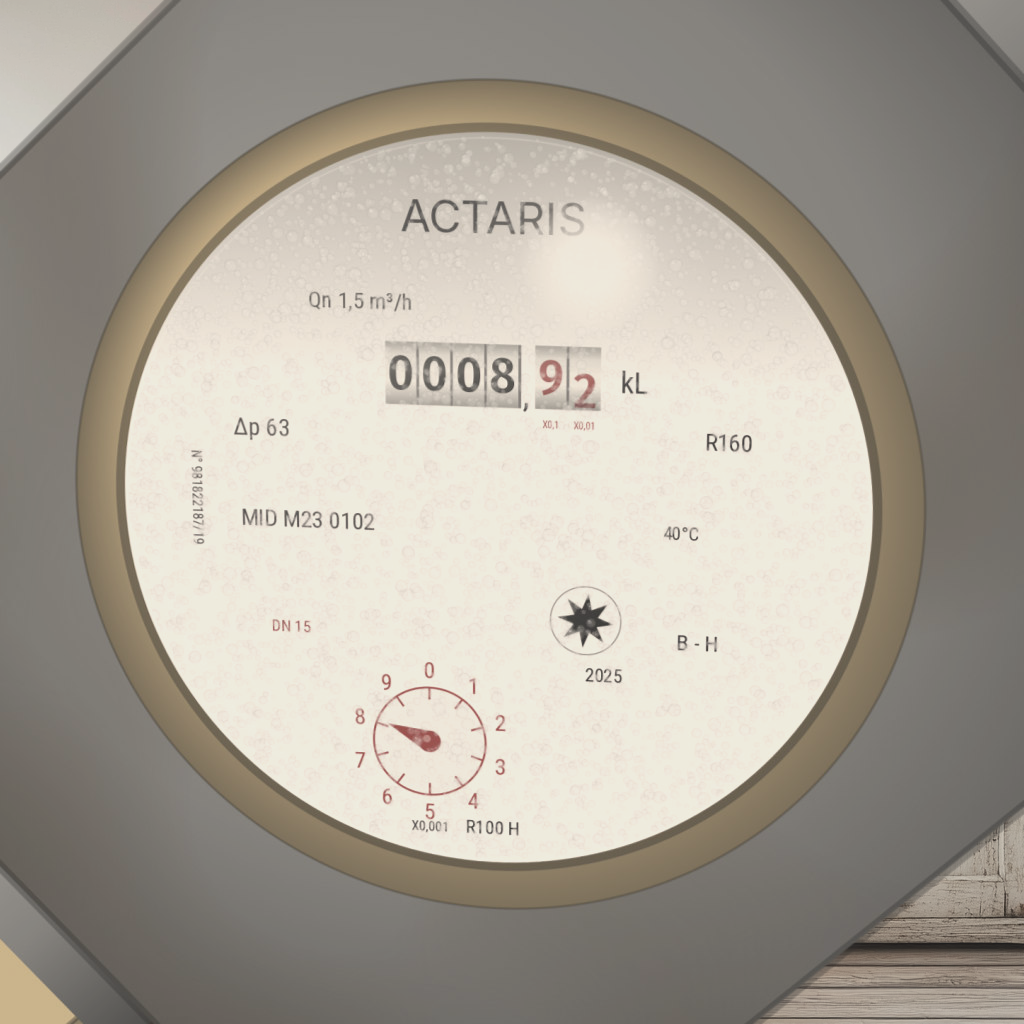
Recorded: 8.918 kL
